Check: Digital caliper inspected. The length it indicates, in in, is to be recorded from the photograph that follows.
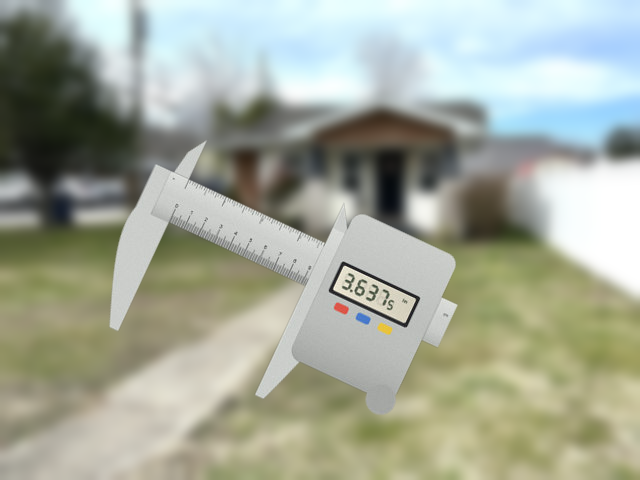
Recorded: 3.6375 in
